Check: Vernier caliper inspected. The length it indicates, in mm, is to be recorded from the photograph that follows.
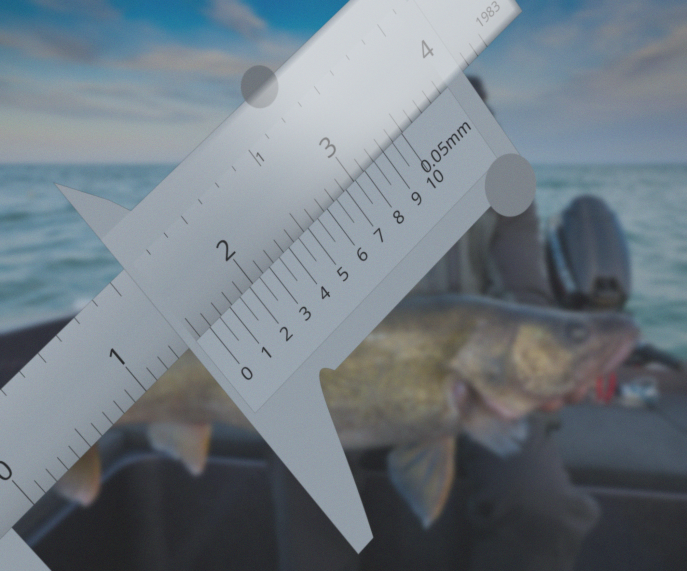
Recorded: 15.9 mm
